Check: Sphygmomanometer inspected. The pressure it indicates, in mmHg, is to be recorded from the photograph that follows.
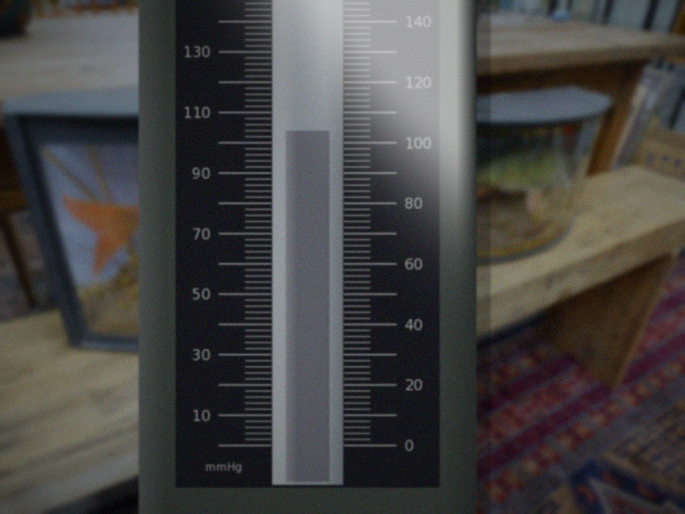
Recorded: 104 mmHg
